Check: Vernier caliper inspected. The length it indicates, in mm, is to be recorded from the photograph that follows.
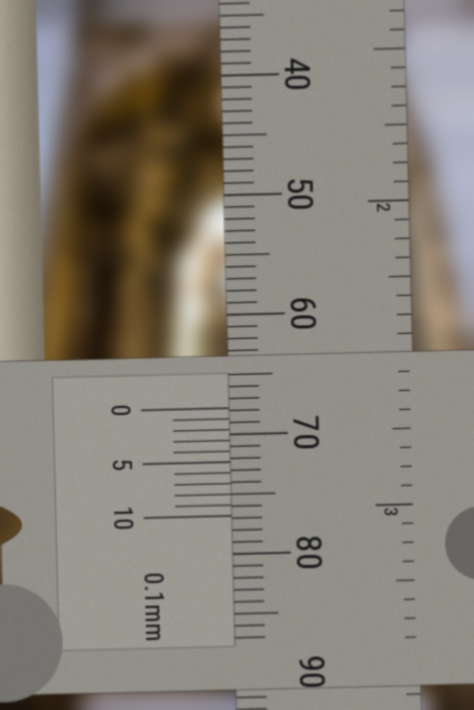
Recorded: 67.8 mm
